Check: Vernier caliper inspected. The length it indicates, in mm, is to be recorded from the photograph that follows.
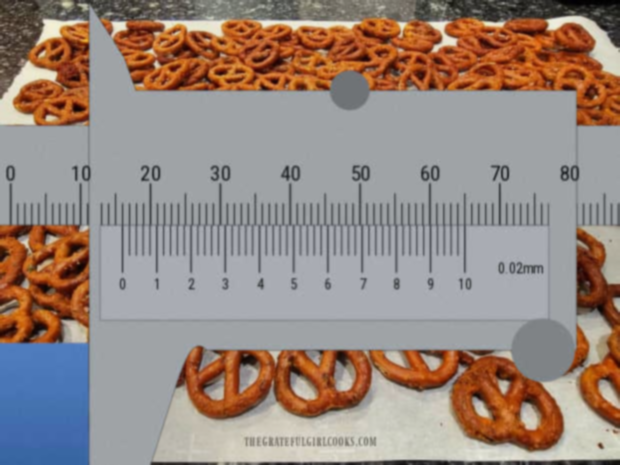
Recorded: 16.0 mm
